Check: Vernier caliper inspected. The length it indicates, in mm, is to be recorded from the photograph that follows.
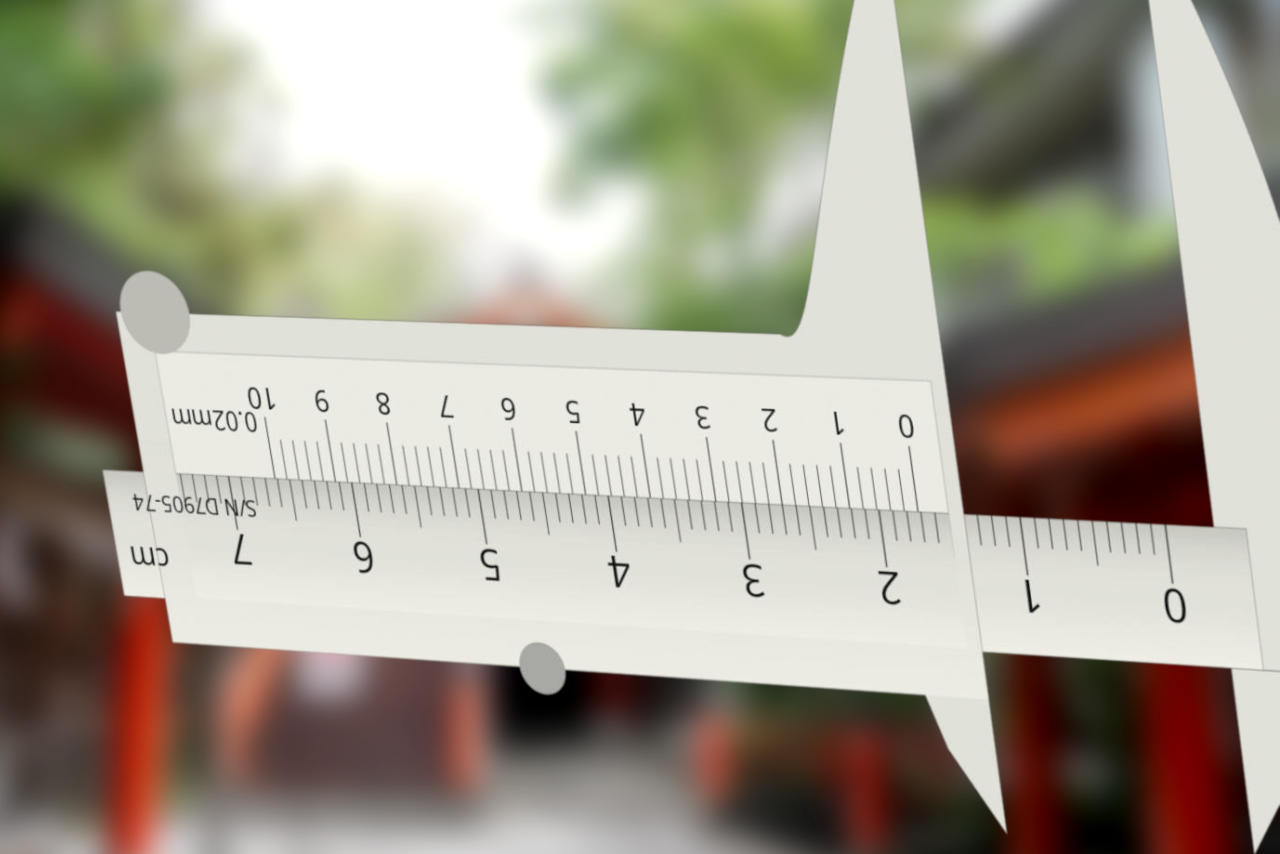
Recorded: 17.2 mm
